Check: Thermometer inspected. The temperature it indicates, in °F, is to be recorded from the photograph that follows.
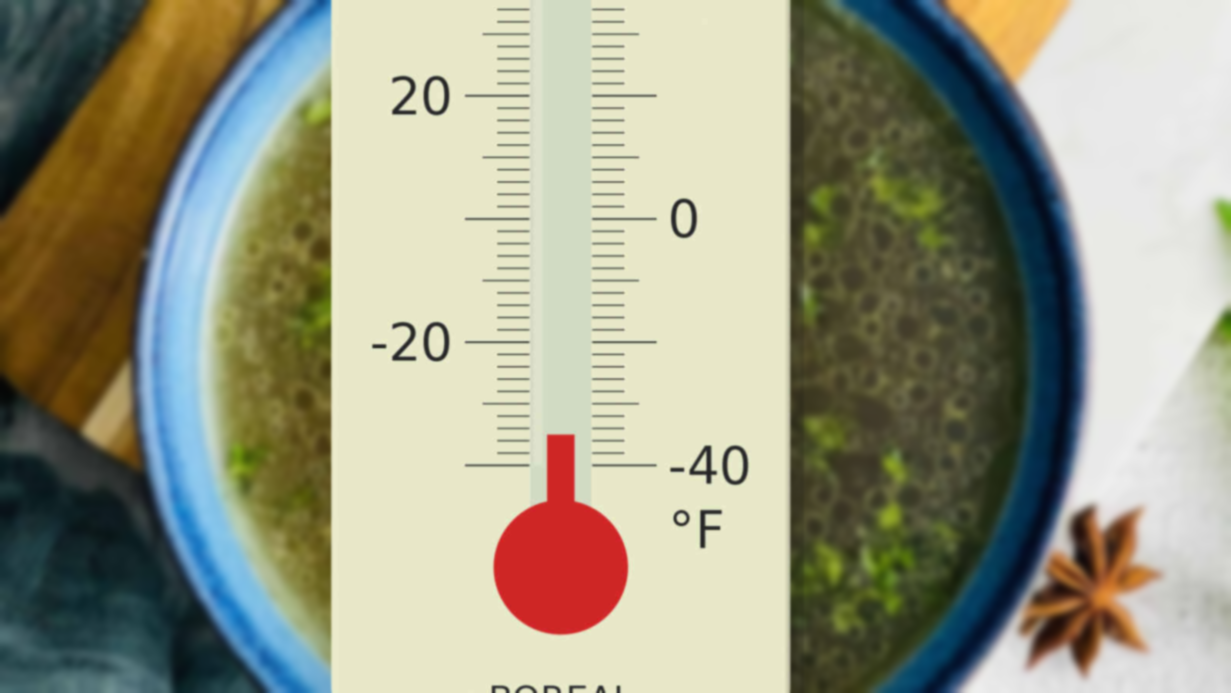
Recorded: -35 °F
